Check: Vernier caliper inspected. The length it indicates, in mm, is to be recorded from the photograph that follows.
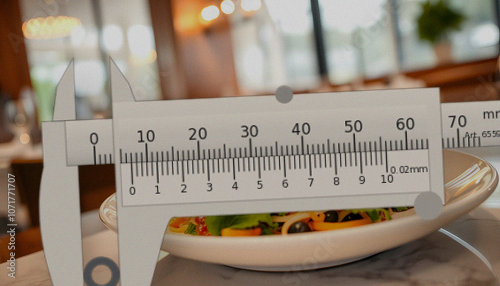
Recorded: 7.0 mm
